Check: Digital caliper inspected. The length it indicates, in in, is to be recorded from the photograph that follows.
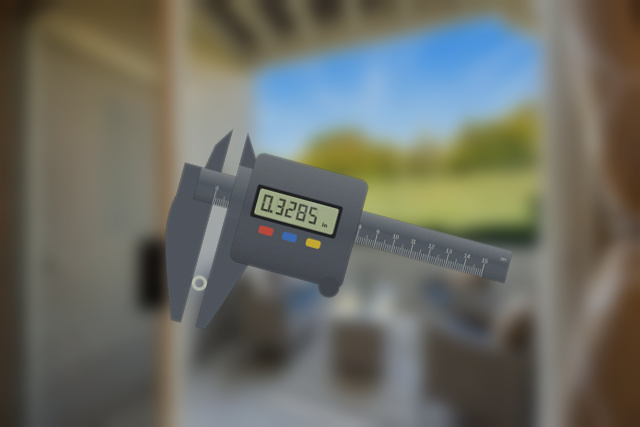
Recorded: 0.3285 in
